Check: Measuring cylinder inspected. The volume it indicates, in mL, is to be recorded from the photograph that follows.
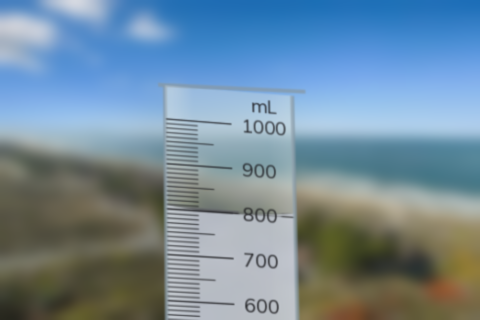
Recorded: 800 mL
